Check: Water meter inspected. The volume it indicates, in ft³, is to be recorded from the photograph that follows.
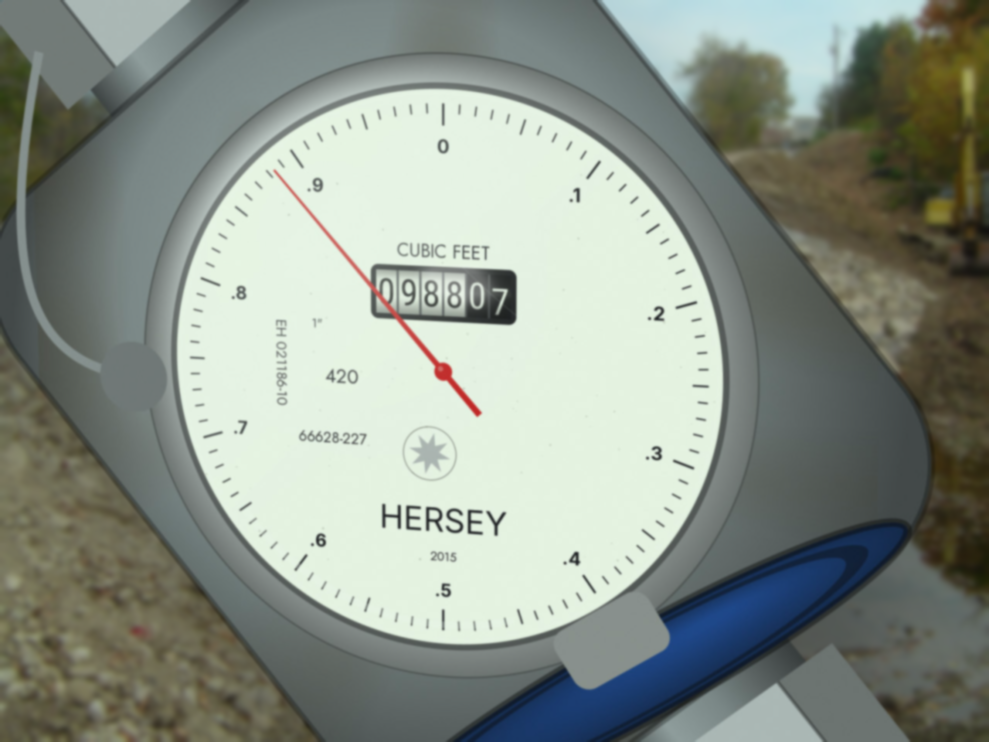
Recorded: 98806.88 ft³
